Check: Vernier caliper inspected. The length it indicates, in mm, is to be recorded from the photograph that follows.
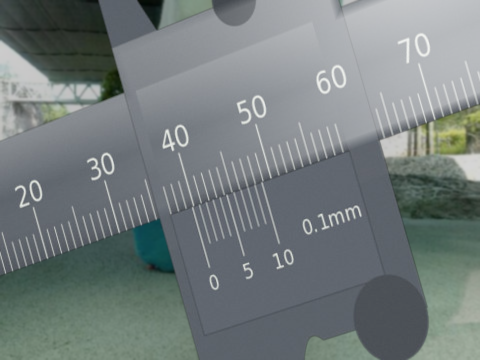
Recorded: 39.8 mm
